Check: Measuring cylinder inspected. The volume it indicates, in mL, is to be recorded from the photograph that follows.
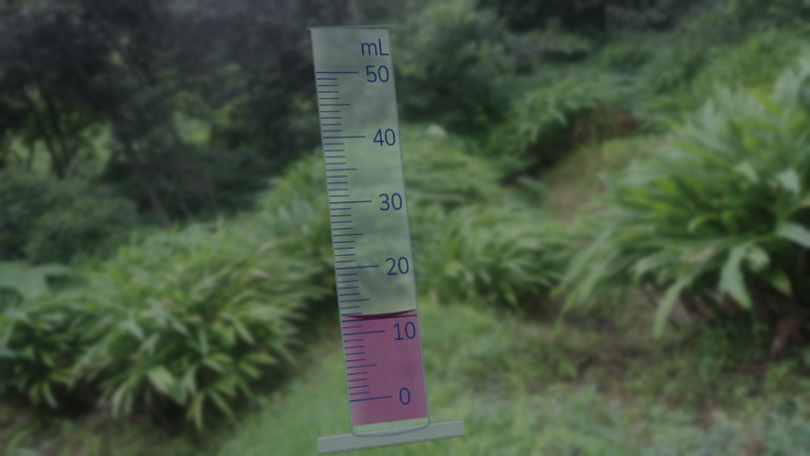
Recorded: 12 mL
